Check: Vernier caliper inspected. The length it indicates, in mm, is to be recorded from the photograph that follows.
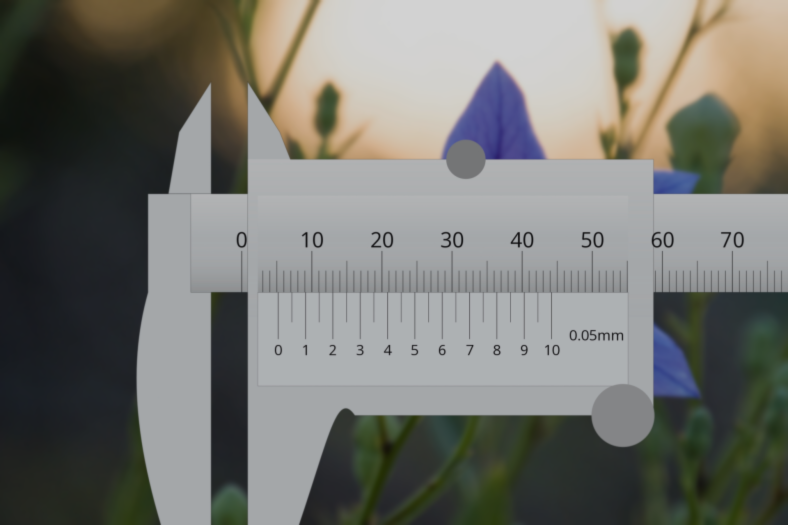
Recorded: 5.2 mm
